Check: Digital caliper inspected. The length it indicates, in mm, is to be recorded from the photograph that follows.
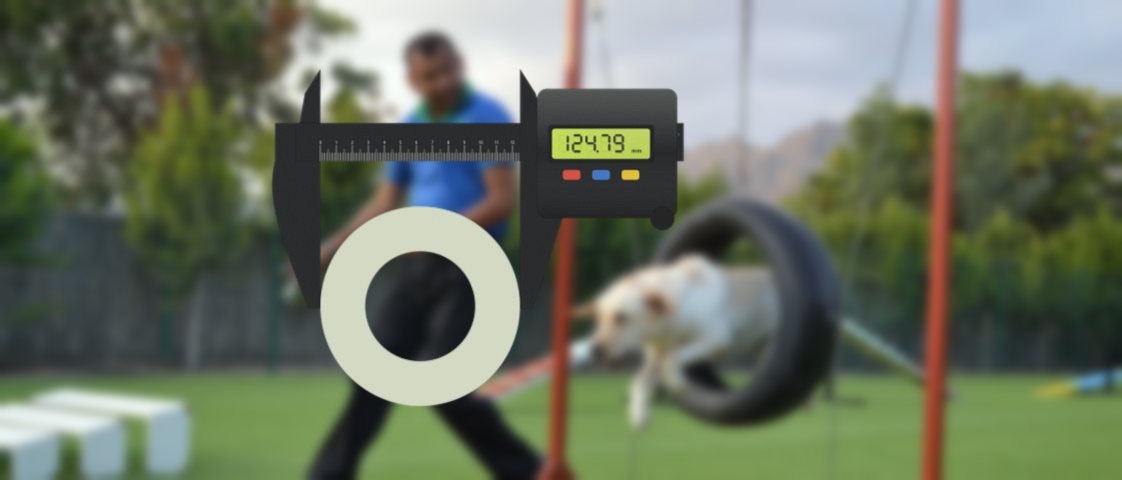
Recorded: 124.79 mm
